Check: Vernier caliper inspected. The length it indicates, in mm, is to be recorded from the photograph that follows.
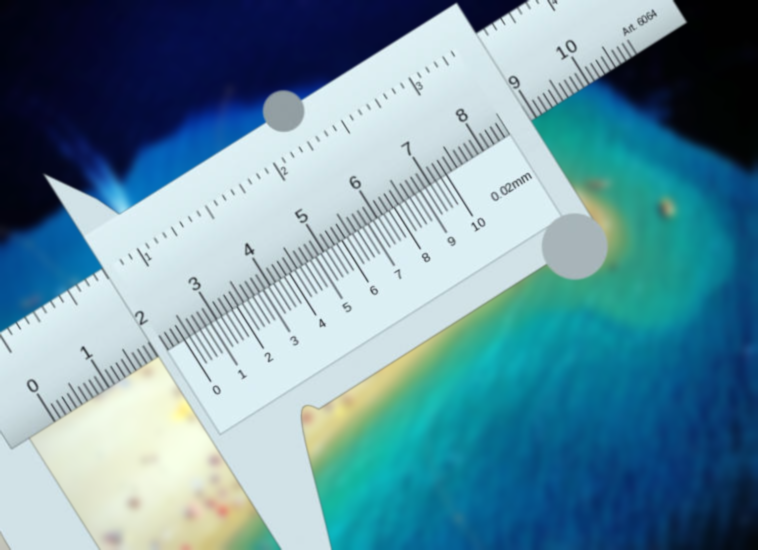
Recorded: 24.0 mm
